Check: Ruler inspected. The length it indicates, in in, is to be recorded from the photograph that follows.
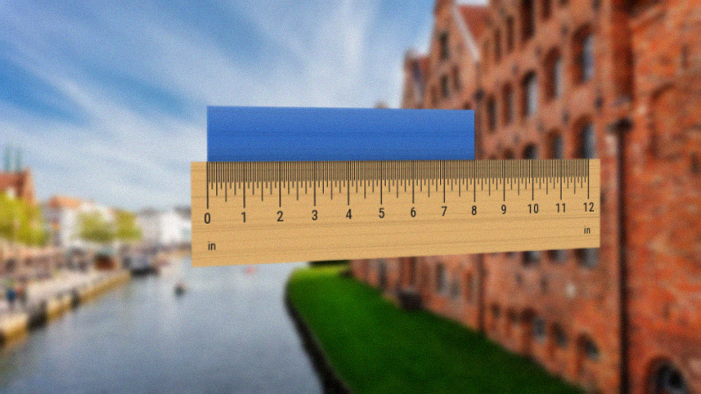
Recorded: 8 in
